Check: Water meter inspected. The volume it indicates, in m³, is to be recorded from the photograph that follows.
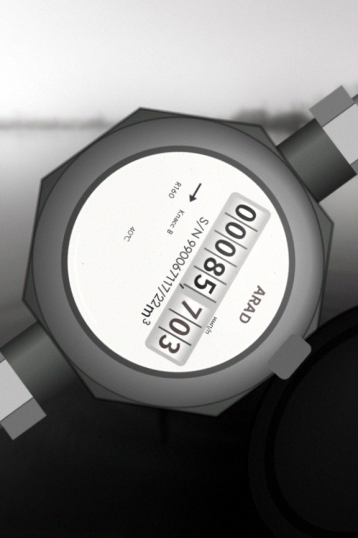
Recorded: 85.703 m³
